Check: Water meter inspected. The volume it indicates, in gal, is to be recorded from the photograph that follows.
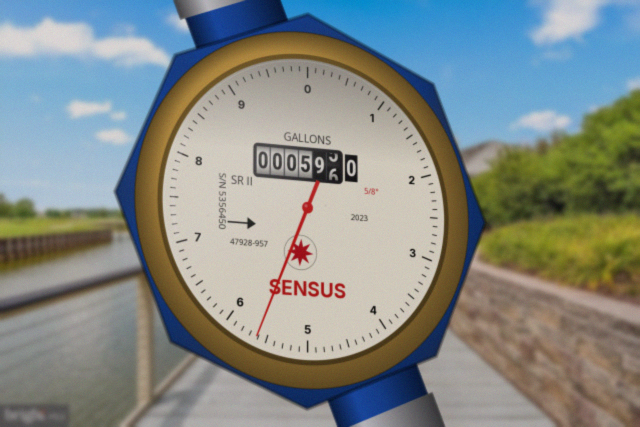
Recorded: 5955.6 gal
